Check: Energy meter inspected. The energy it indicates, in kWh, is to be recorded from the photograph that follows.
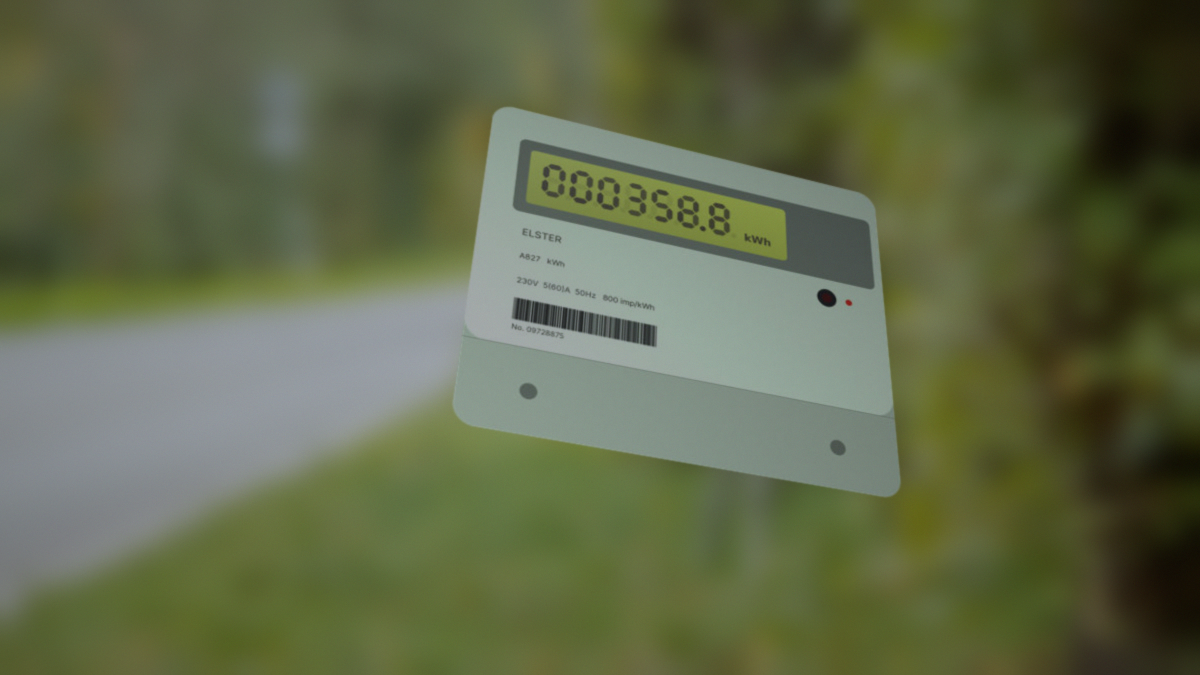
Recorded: 358.8 kWh
